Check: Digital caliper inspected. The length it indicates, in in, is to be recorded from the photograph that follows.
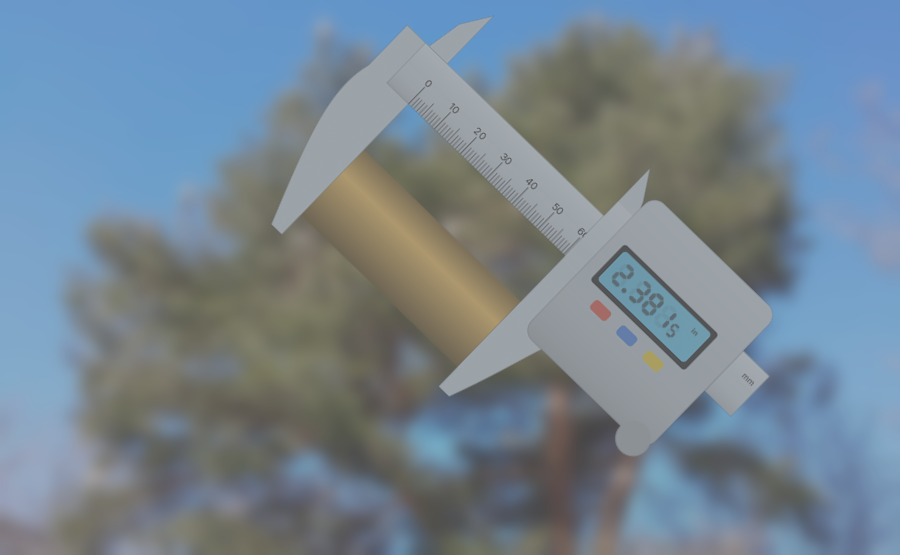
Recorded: 2.3815 in
